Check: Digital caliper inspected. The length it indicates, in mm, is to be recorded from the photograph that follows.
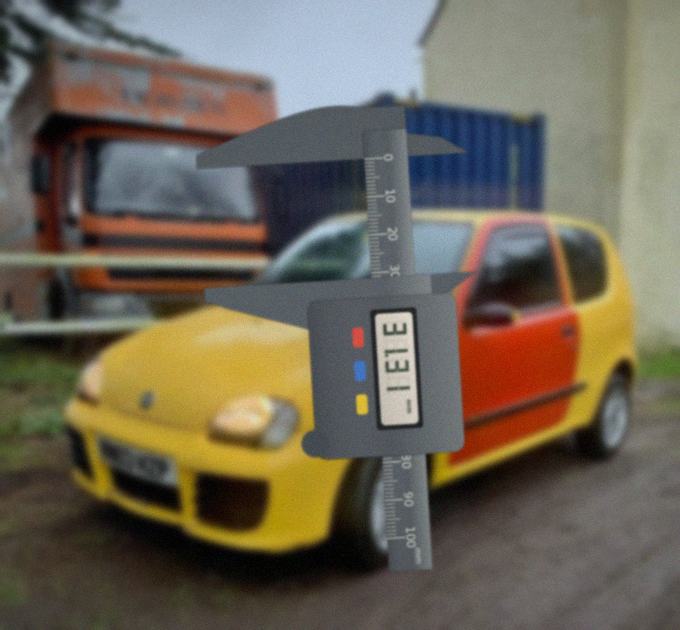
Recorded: 31.31 mm
